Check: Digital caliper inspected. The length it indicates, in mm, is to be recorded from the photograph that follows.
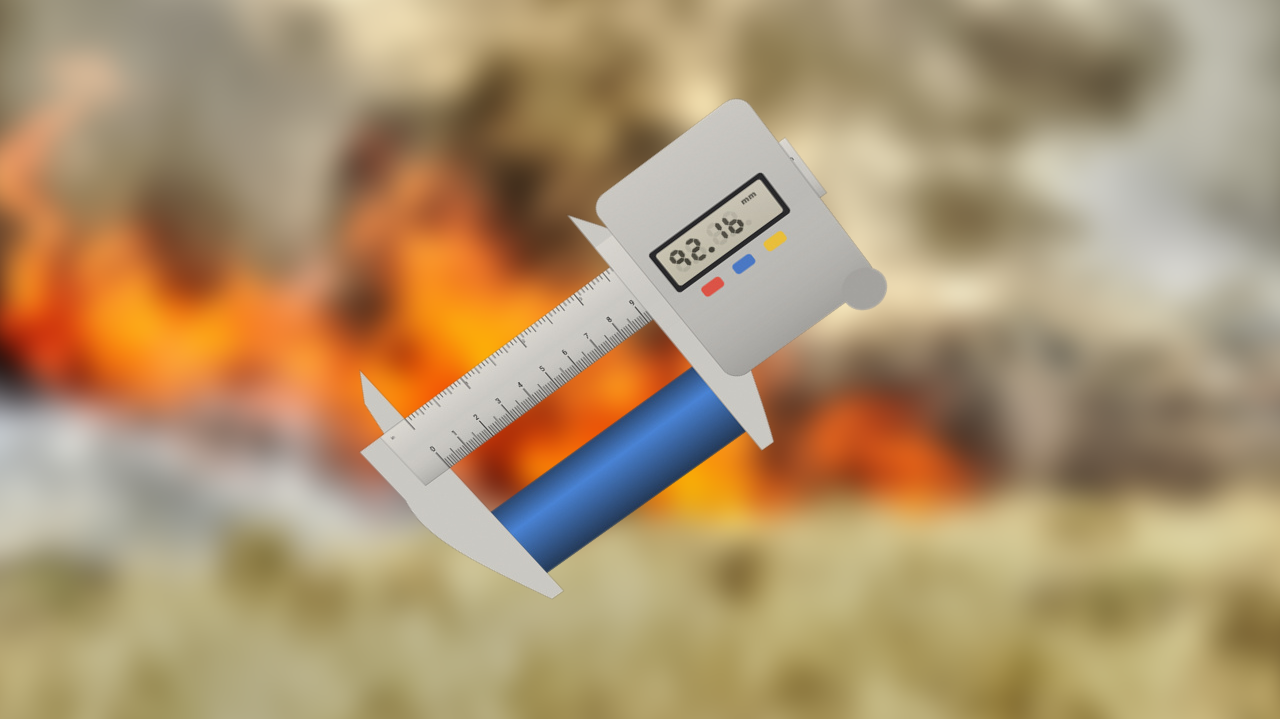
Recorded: 92.16 mm
